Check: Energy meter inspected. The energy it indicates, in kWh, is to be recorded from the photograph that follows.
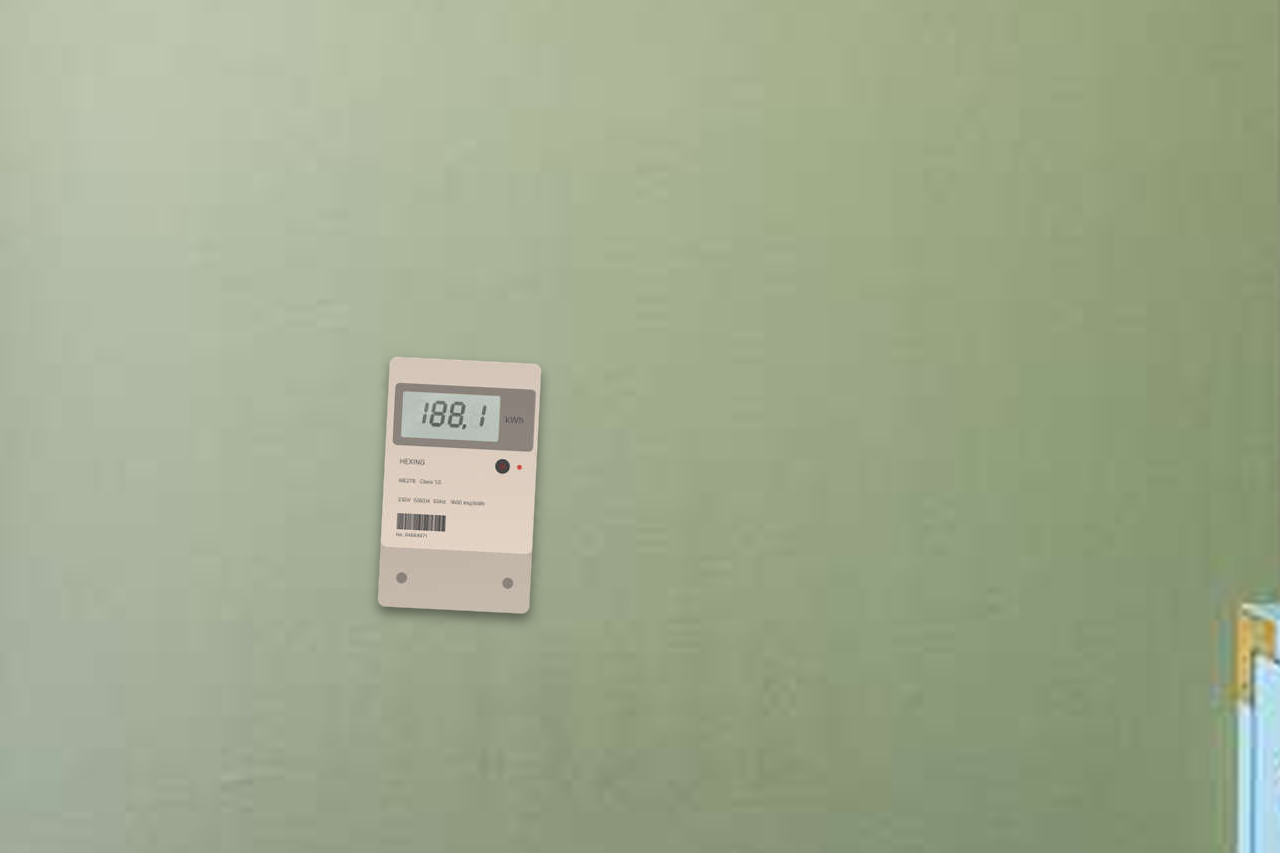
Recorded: 188.1 kWh
